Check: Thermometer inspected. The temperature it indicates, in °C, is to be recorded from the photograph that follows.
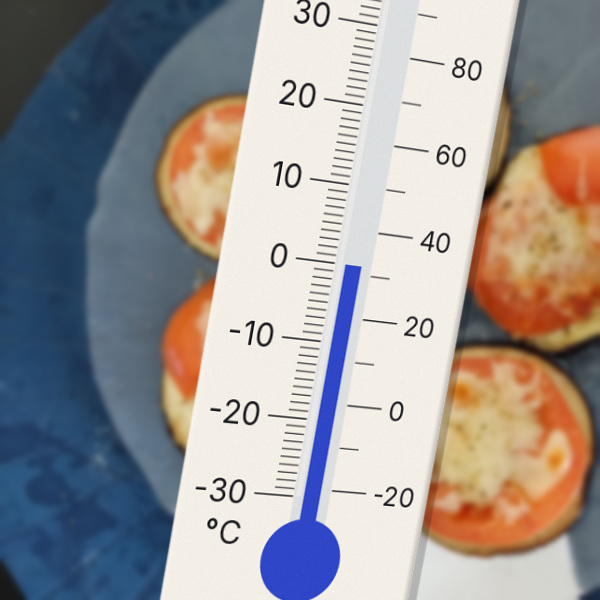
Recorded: 0 °C
